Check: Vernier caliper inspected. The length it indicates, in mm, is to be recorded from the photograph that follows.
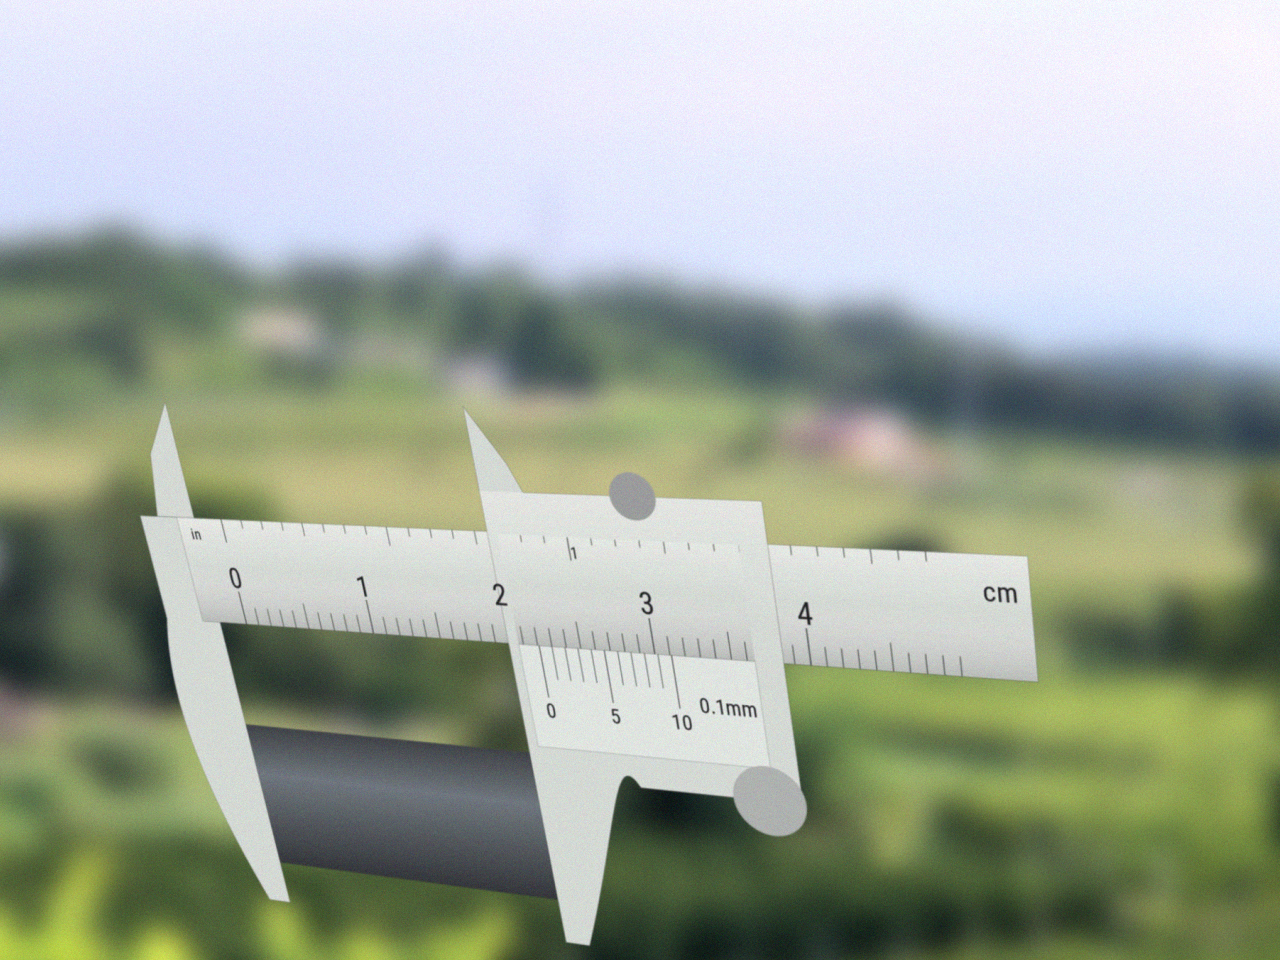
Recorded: 22.1 mm
